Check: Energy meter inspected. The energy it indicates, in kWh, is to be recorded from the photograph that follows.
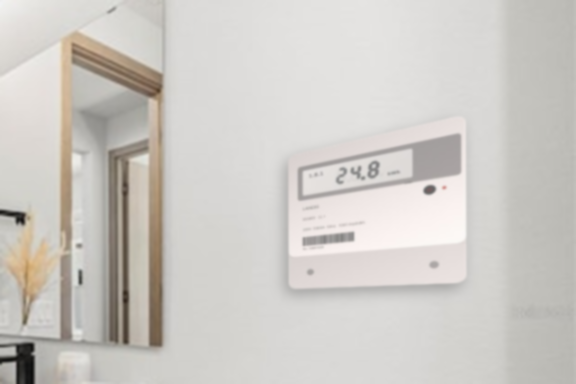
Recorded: 24.8 kWh
